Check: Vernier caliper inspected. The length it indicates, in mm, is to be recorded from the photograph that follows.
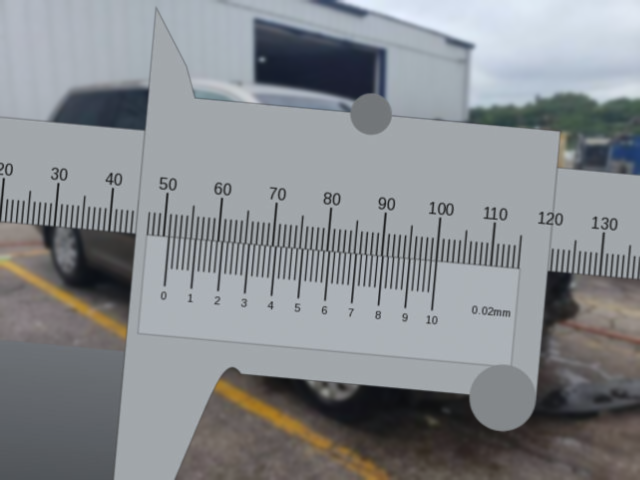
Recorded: 51.0 mm
